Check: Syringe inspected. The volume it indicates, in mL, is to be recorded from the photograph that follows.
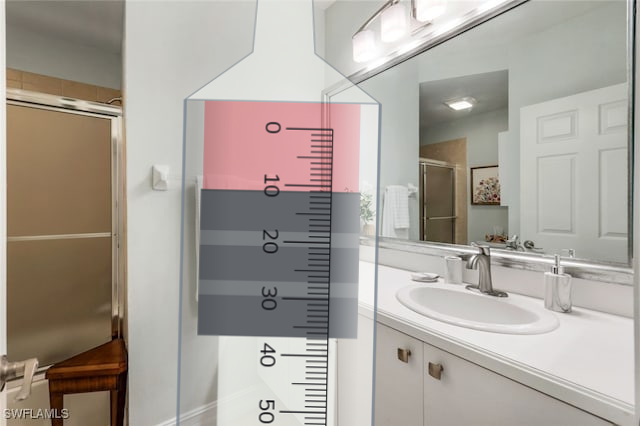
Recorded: 11 mL
